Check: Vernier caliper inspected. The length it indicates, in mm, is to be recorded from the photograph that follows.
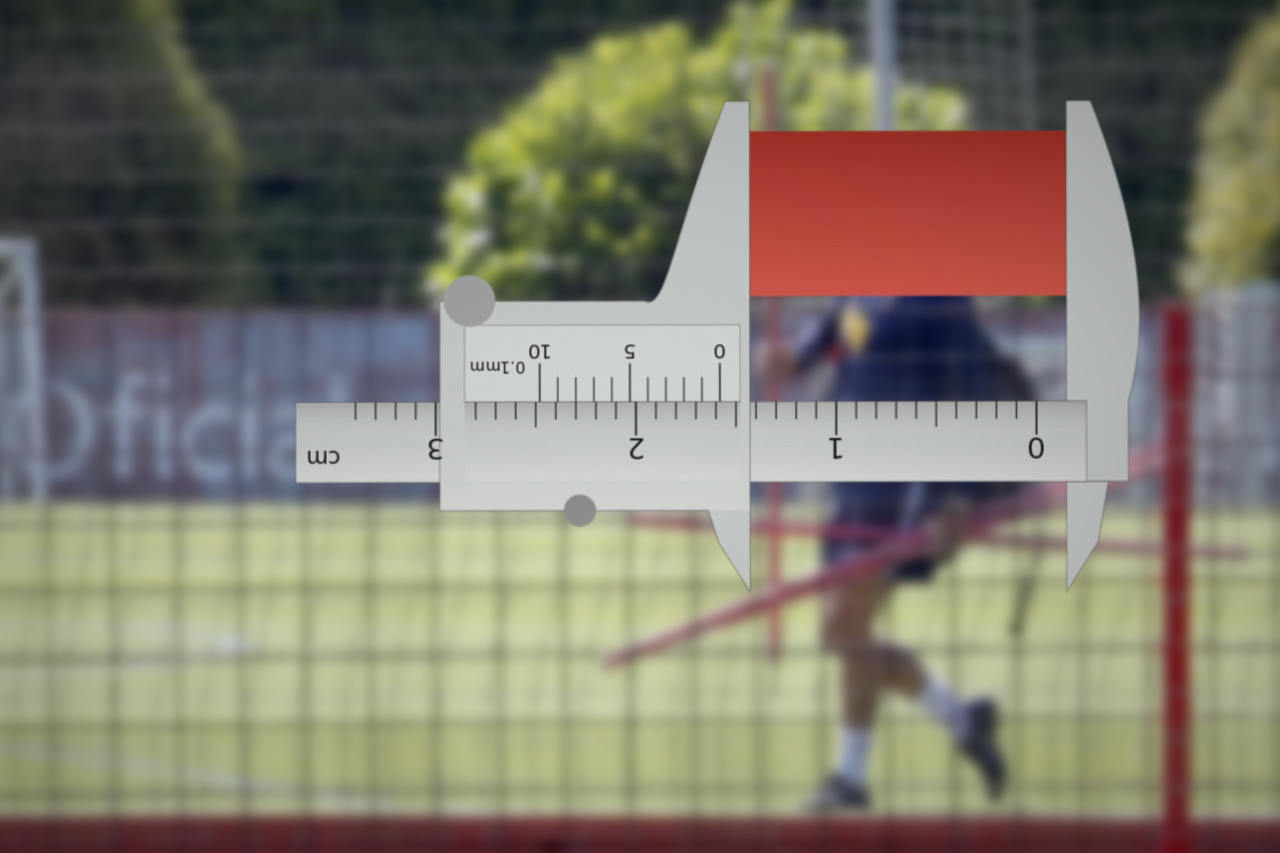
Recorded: 15.8 mm
